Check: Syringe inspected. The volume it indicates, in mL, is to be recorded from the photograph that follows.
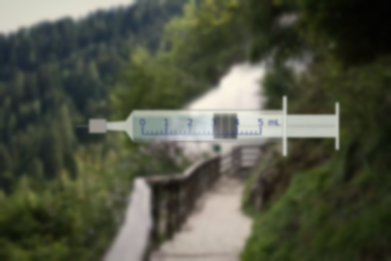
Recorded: 3 mL
